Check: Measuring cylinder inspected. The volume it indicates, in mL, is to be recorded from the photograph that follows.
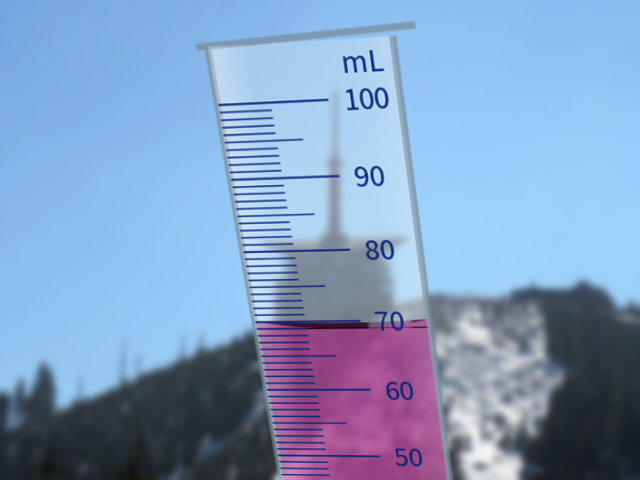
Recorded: 69 mL
